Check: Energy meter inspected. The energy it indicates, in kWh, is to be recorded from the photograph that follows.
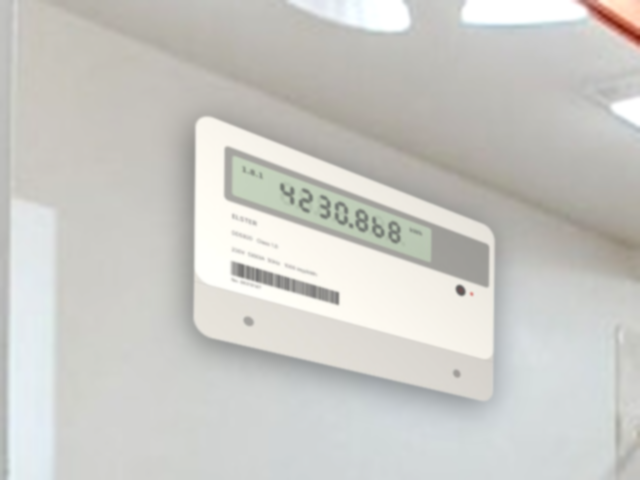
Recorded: 4230.868 kWh
